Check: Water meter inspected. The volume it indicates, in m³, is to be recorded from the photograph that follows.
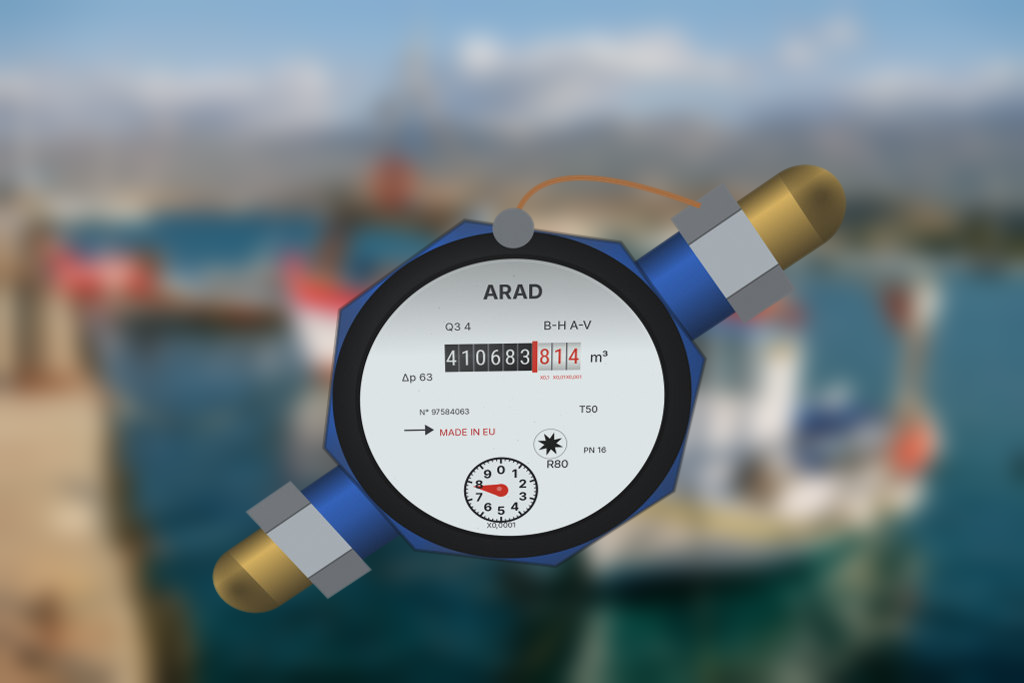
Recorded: 410683.8147 m³
